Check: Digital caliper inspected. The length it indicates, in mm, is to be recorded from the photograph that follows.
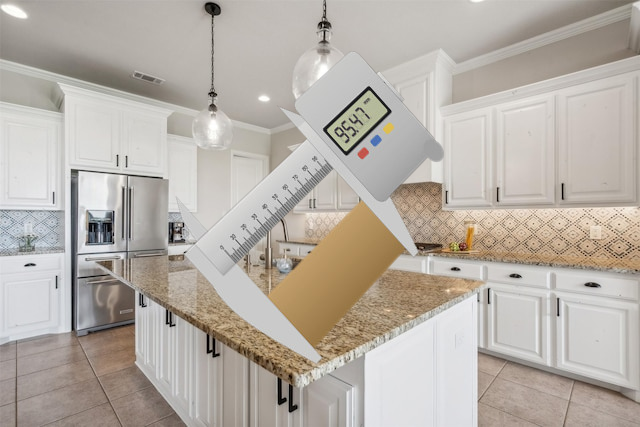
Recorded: 95.47 mm
